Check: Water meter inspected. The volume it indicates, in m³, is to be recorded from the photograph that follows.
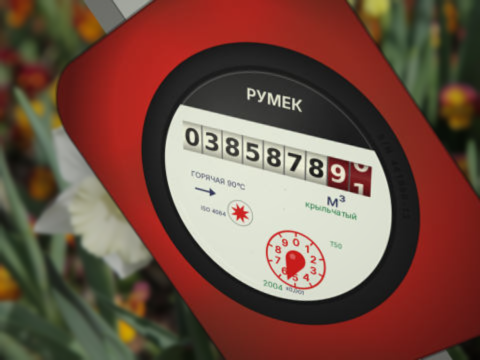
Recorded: 385878.905 m³
